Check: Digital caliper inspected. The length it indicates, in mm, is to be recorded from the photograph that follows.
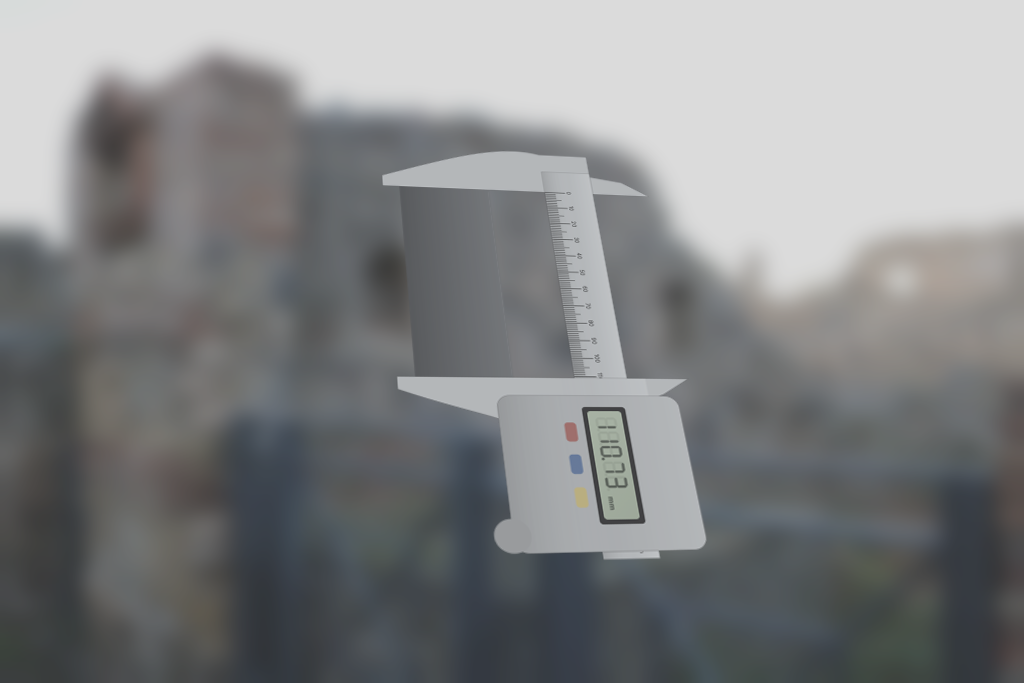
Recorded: 110.73 mm
